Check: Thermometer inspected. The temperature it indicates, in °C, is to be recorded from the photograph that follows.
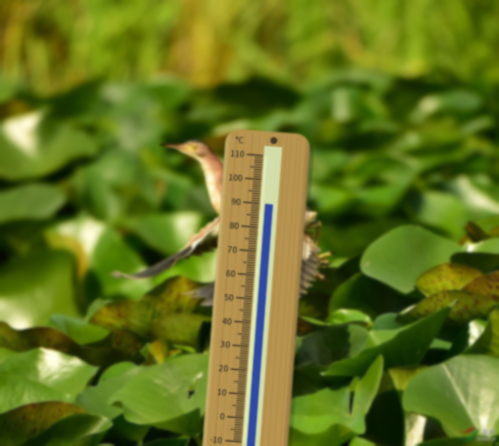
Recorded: 90 °C
